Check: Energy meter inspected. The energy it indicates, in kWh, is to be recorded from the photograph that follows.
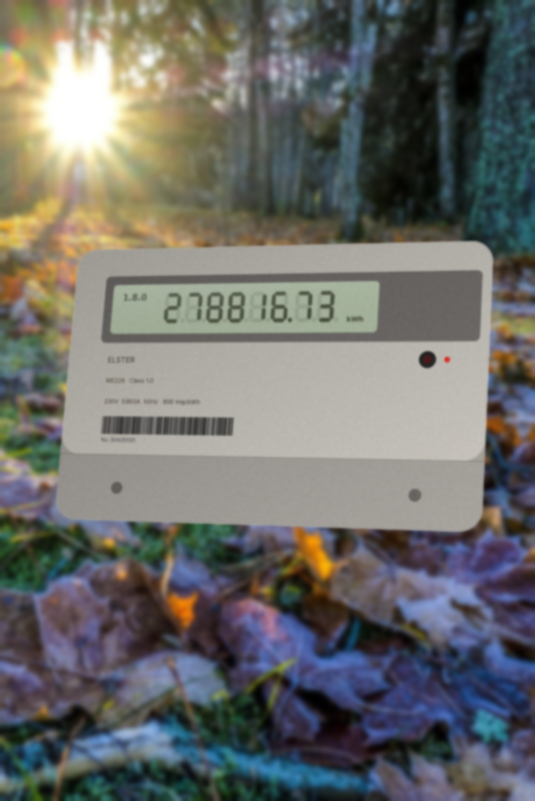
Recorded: 278816.73 kWh
